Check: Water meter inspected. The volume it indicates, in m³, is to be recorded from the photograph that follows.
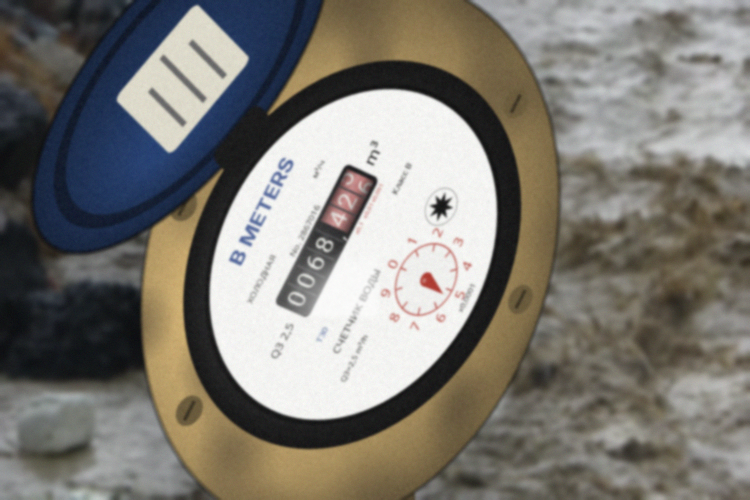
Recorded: 68.4255 m³
